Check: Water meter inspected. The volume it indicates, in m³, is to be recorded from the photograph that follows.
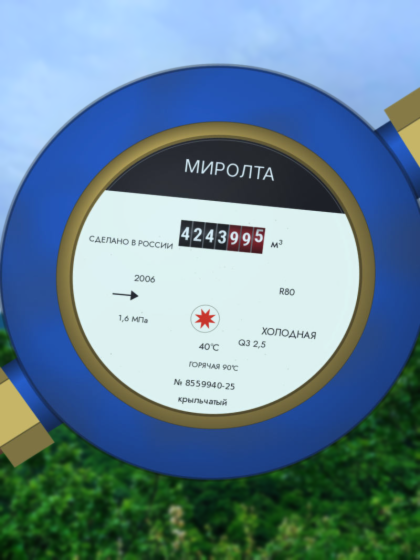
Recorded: 4243.995 m³
